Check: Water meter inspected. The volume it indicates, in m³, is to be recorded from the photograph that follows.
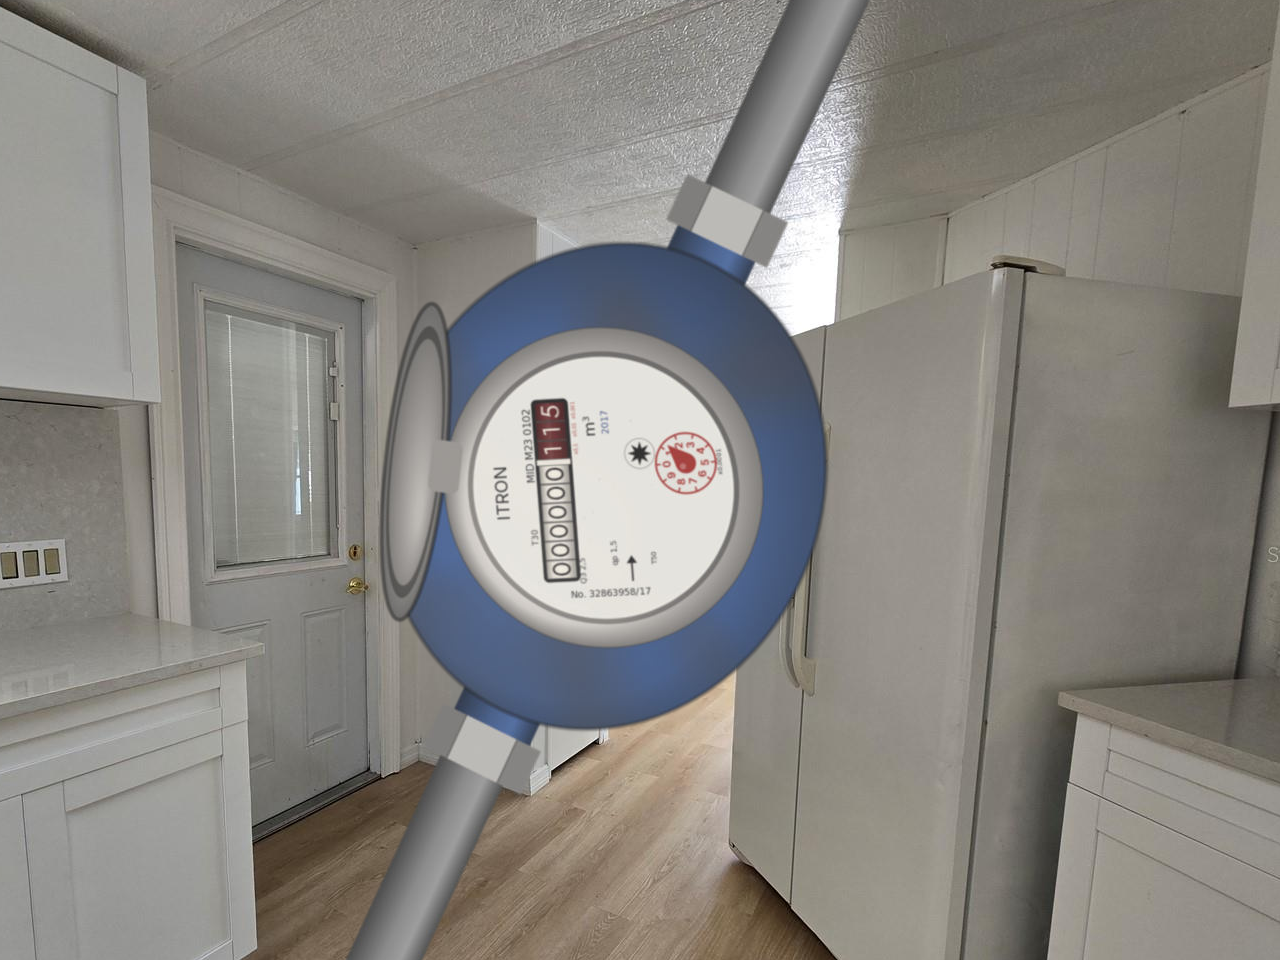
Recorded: 0.1151 m³
